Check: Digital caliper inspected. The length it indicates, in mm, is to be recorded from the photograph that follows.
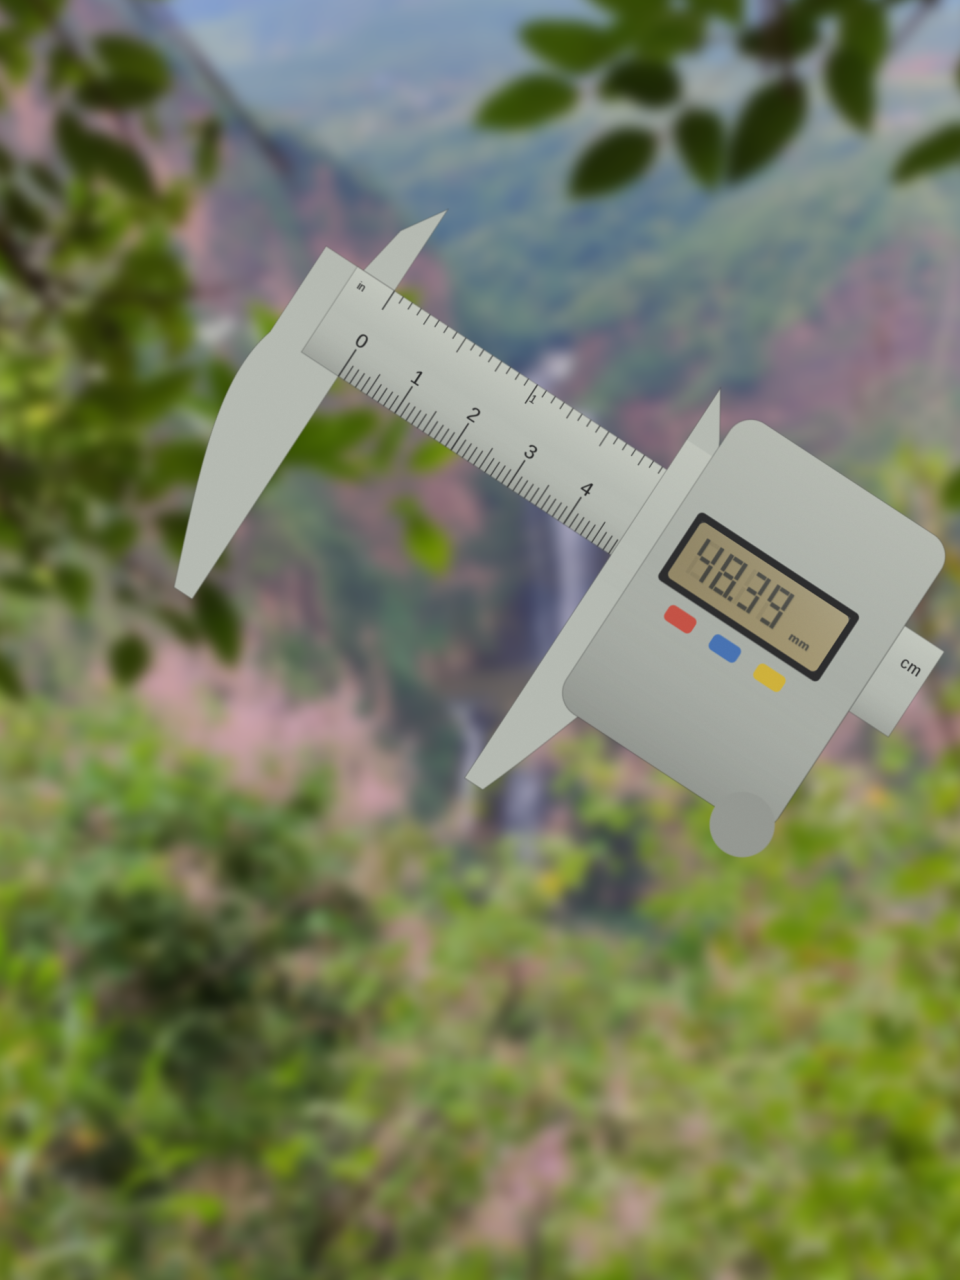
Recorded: 48.39 mm
